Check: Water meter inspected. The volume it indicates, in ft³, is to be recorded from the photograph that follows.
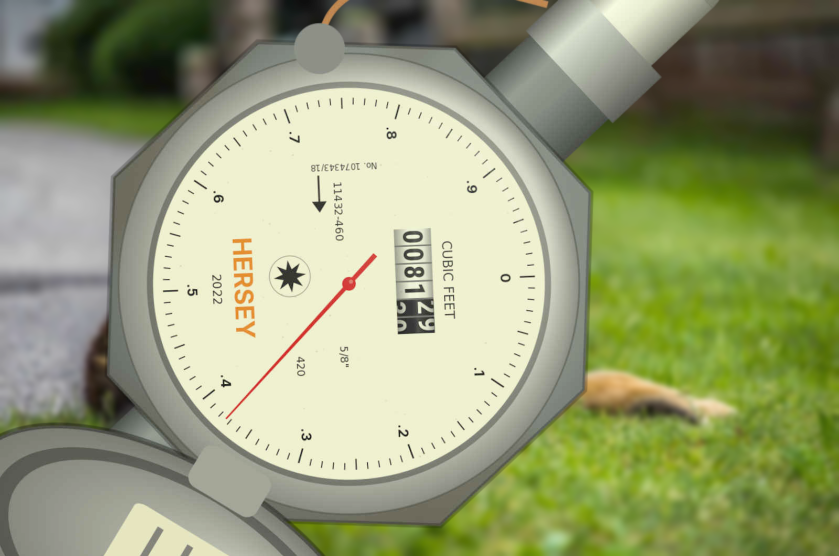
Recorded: 8129.37 ft³
